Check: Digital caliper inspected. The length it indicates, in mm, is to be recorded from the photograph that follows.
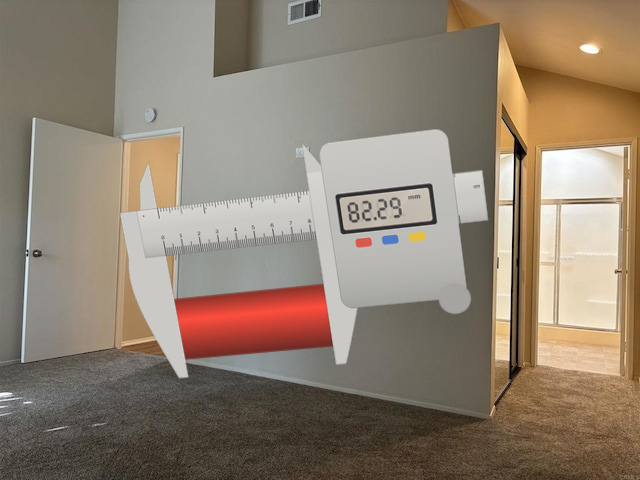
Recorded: 82.29 mm
